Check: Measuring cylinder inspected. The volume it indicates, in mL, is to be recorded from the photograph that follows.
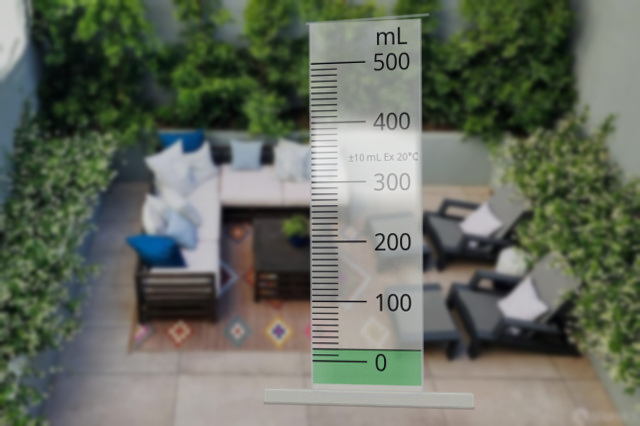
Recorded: 20 mL
